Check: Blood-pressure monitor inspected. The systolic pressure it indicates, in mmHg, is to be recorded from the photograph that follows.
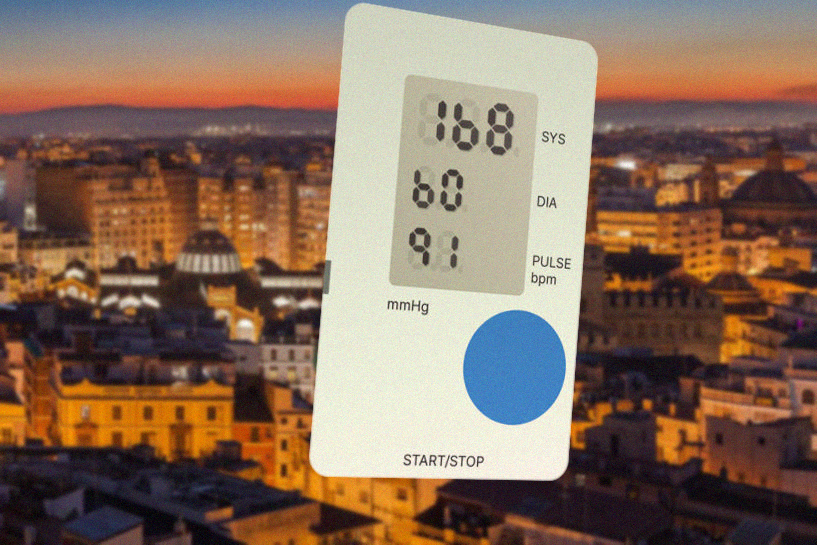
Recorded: 168 mmHg
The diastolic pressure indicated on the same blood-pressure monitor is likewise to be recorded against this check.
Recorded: 60 mmHg
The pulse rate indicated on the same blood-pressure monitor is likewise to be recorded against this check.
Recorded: 91 bpm
